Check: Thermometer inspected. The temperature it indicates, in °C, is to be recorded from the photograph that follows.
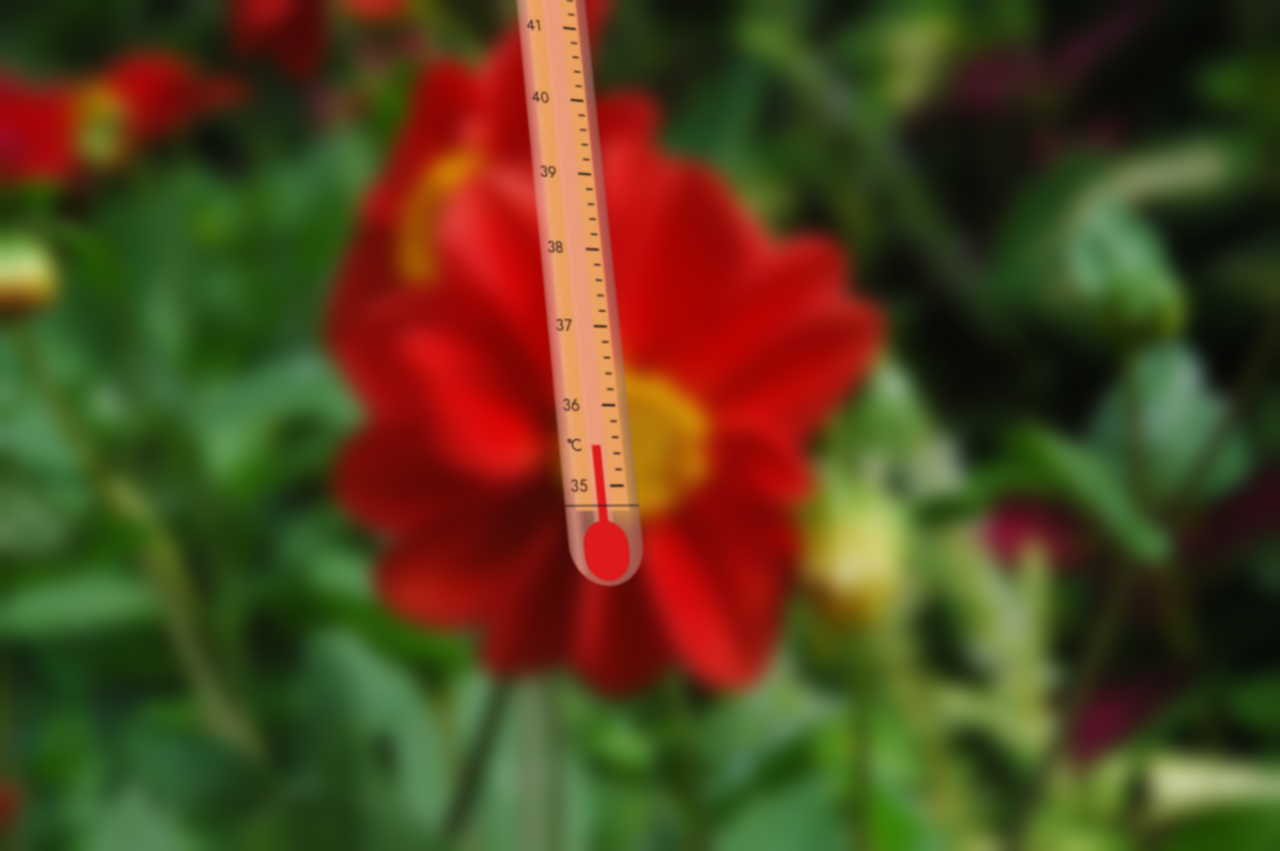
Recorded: 35.5 °C
